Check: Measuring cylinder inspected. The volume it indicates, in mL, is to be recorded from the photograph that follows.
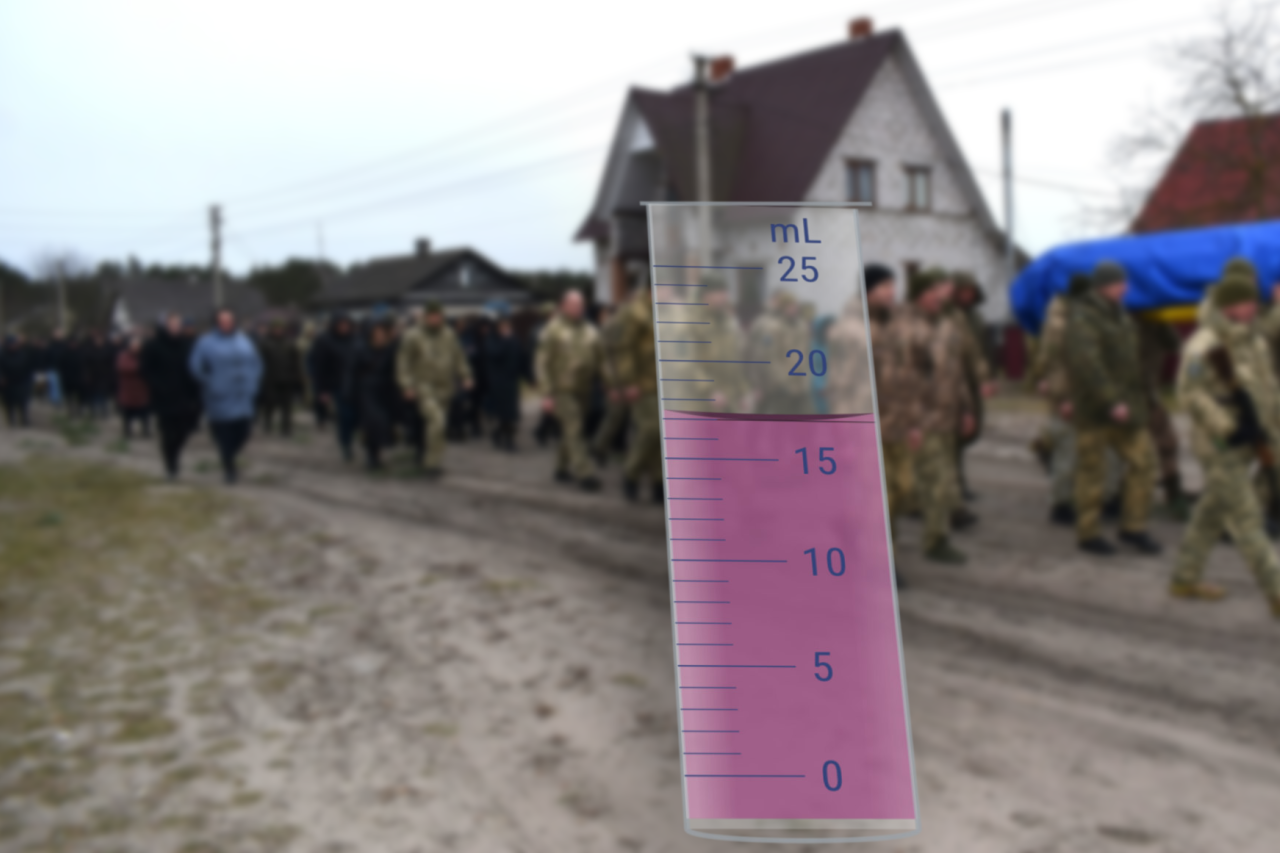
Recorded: 17 mL
